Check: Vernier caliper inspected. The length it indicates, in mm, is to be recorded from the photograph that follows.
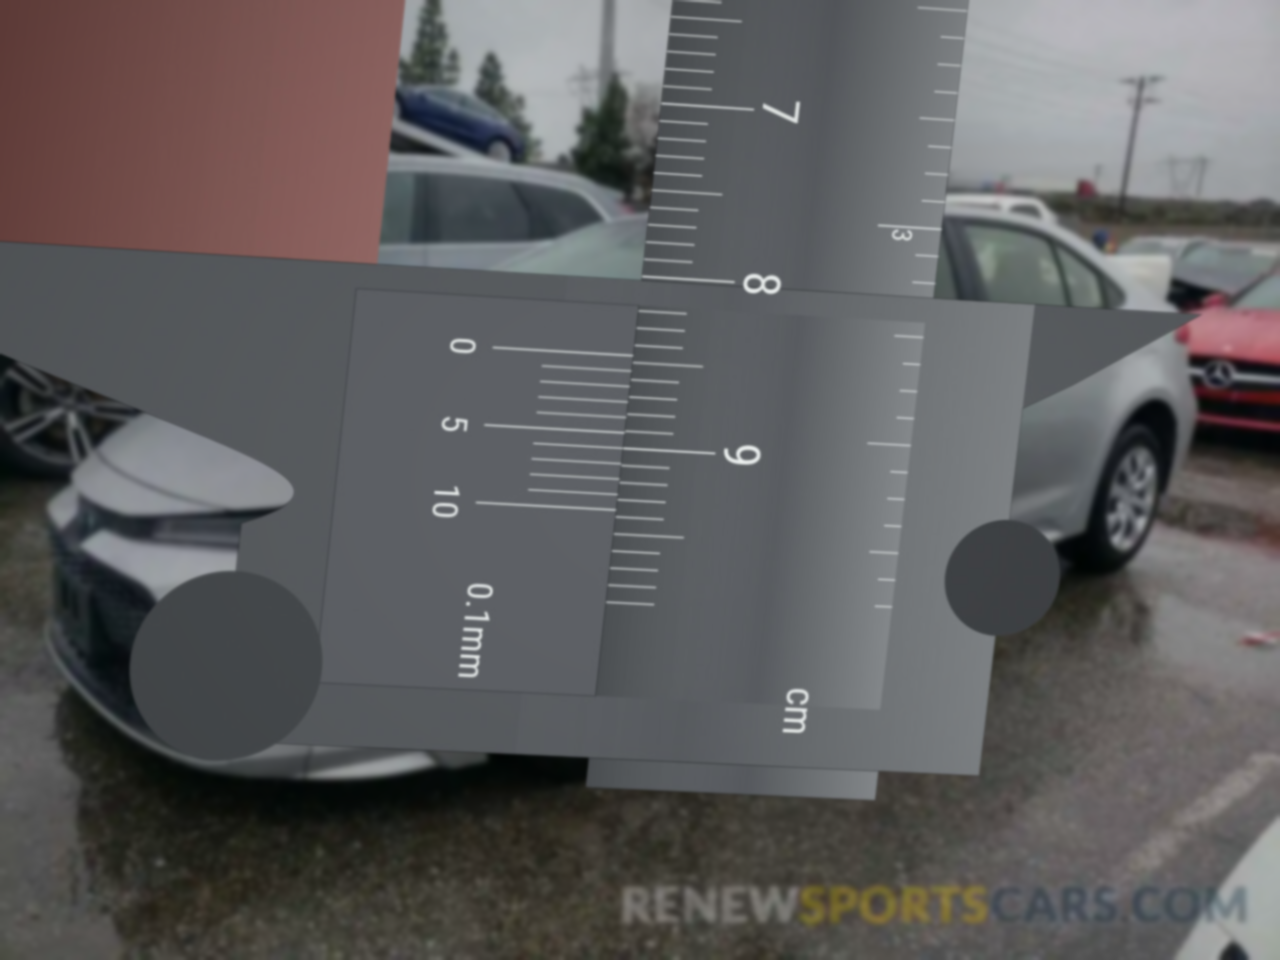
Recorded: 84.6 mm
